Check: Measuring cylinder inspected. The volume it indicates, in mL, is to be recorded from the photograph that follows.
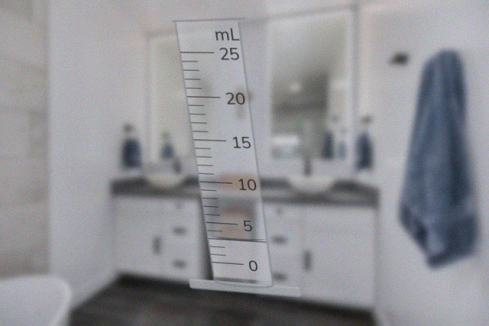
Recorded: 3 mL
